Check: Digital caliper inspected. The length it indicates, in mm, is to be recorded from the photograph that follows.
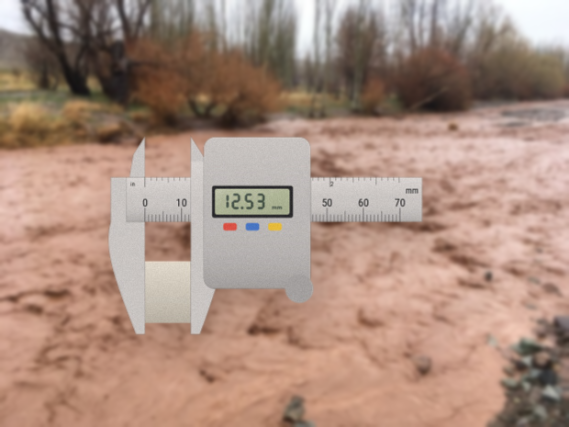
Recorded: 12.53 mm
